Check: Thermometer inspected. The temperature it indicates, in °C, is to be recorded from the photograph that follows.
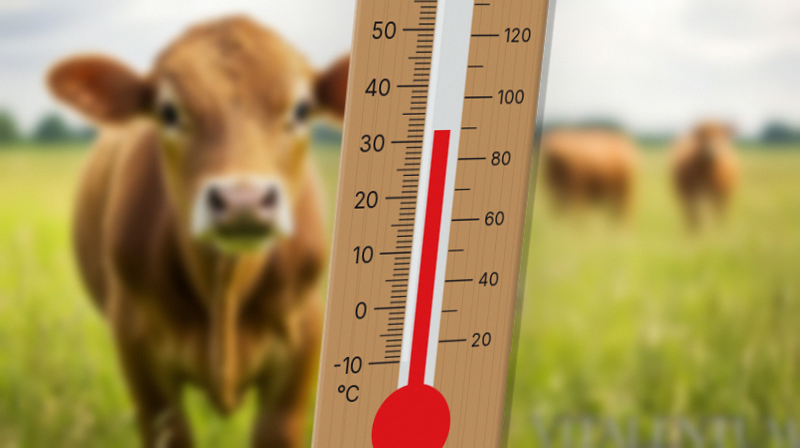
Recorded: 32 °C
